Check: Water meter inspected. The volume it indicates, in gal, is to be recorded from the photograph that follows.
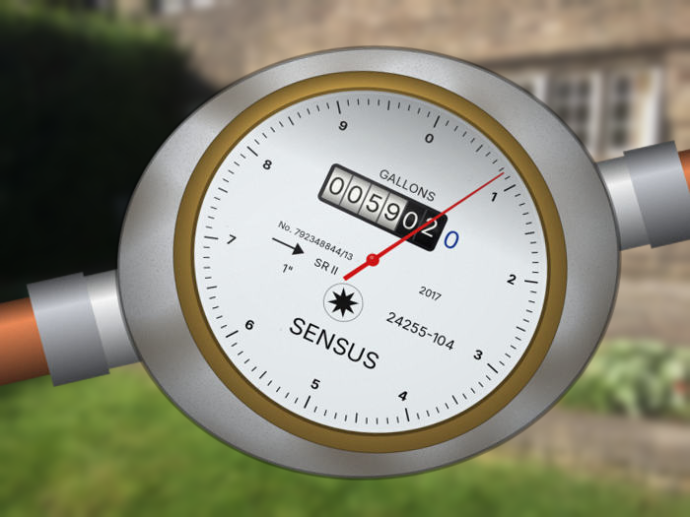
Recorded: 59020.8 gal
